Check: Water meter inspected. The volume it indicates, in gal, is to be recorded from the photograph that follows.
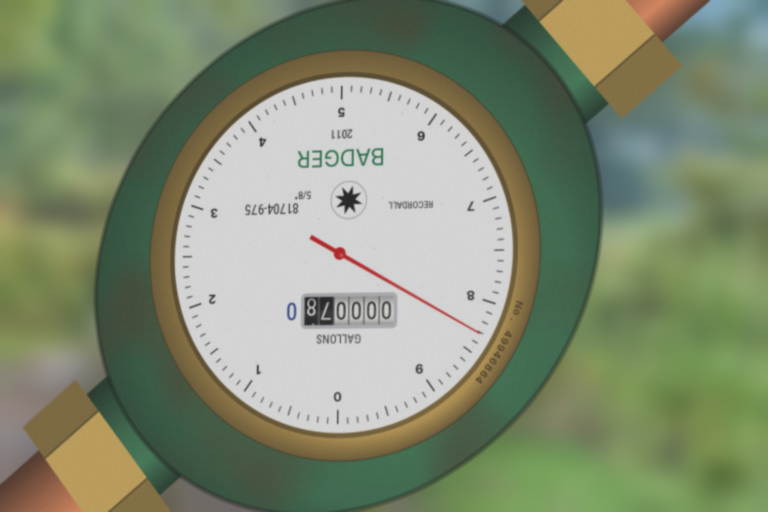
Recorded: 778.3 gal
